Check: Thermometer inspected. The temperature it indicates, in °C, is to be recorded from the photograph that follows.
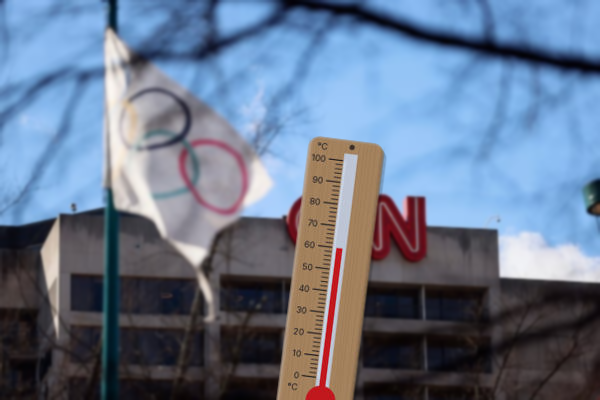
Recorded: 60 °C
